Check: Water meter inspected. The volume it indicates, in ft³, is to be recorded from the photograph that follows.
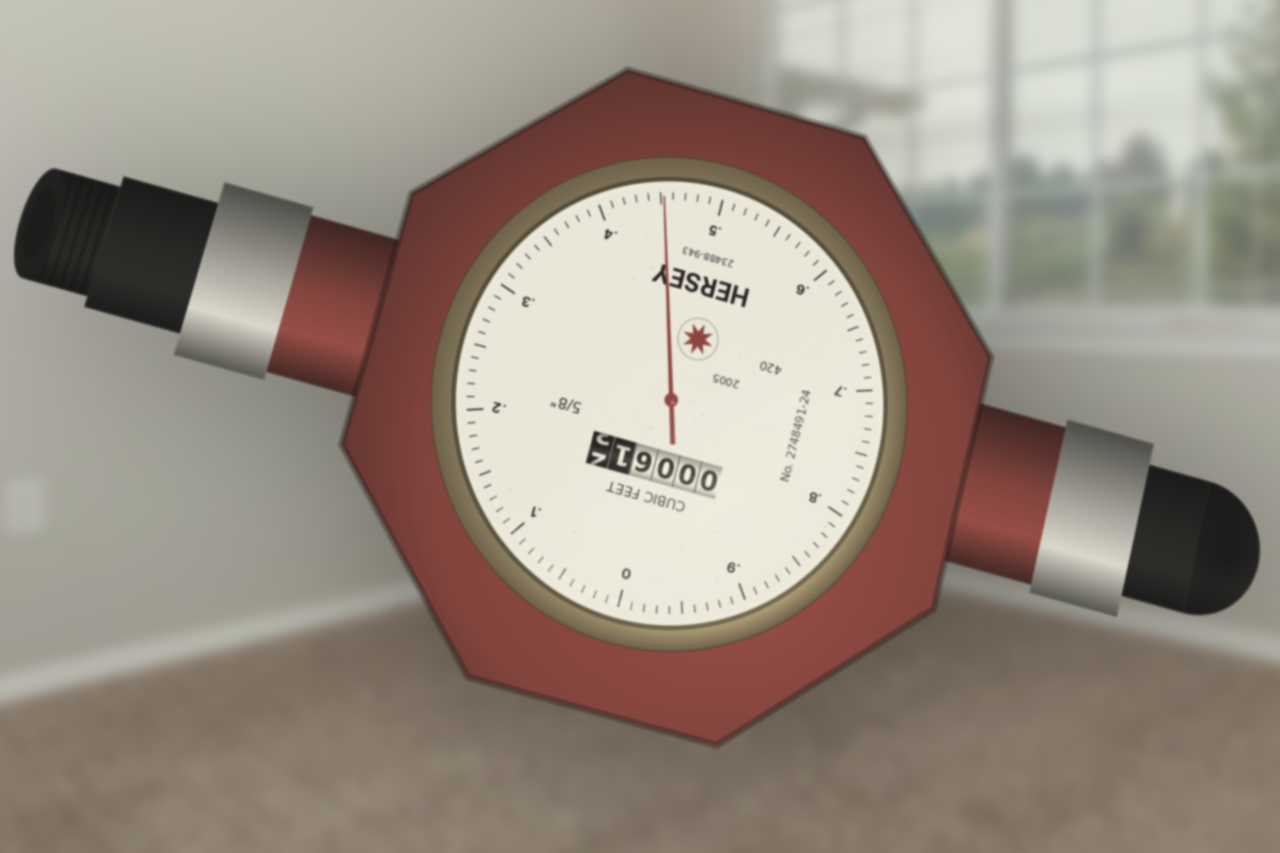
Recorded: 612.45 ft³
